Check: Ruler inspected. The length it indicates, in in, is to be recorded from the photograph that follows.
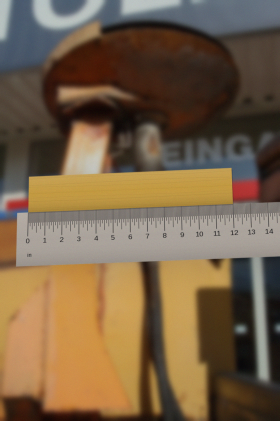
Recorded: 12 in
